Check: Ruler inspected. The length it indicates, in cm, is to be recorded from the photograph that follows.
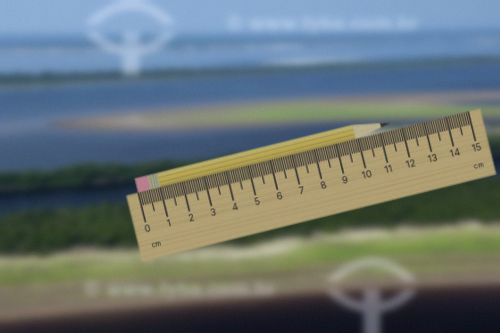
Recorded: 11.5 cm
